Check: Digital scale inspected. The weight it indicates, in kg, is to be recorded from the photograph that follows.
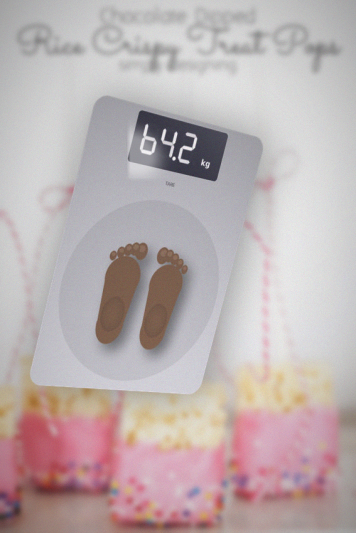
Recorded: 64.2 kg
